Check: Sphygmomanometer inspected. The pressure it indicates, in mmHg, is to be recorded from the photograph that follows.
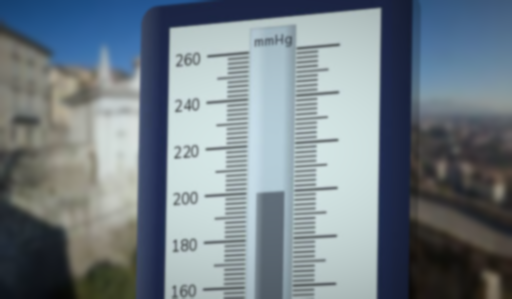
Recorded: 200 mmHg
